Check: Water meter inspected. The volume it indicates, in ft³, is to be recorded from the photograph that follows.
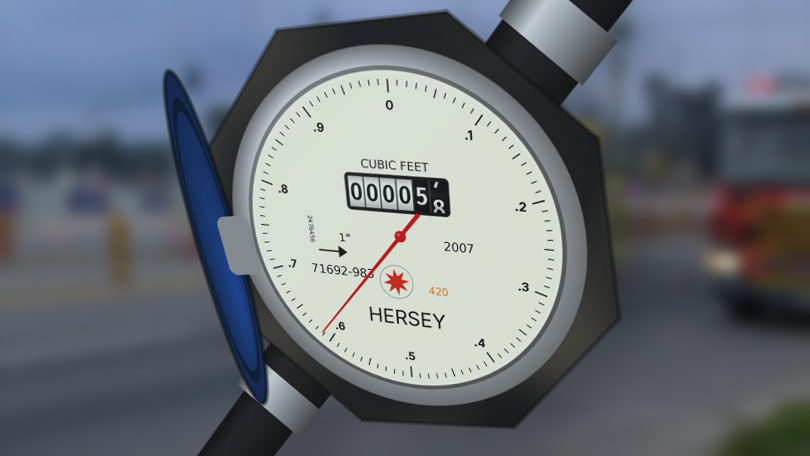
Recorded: 57.61 ft³
